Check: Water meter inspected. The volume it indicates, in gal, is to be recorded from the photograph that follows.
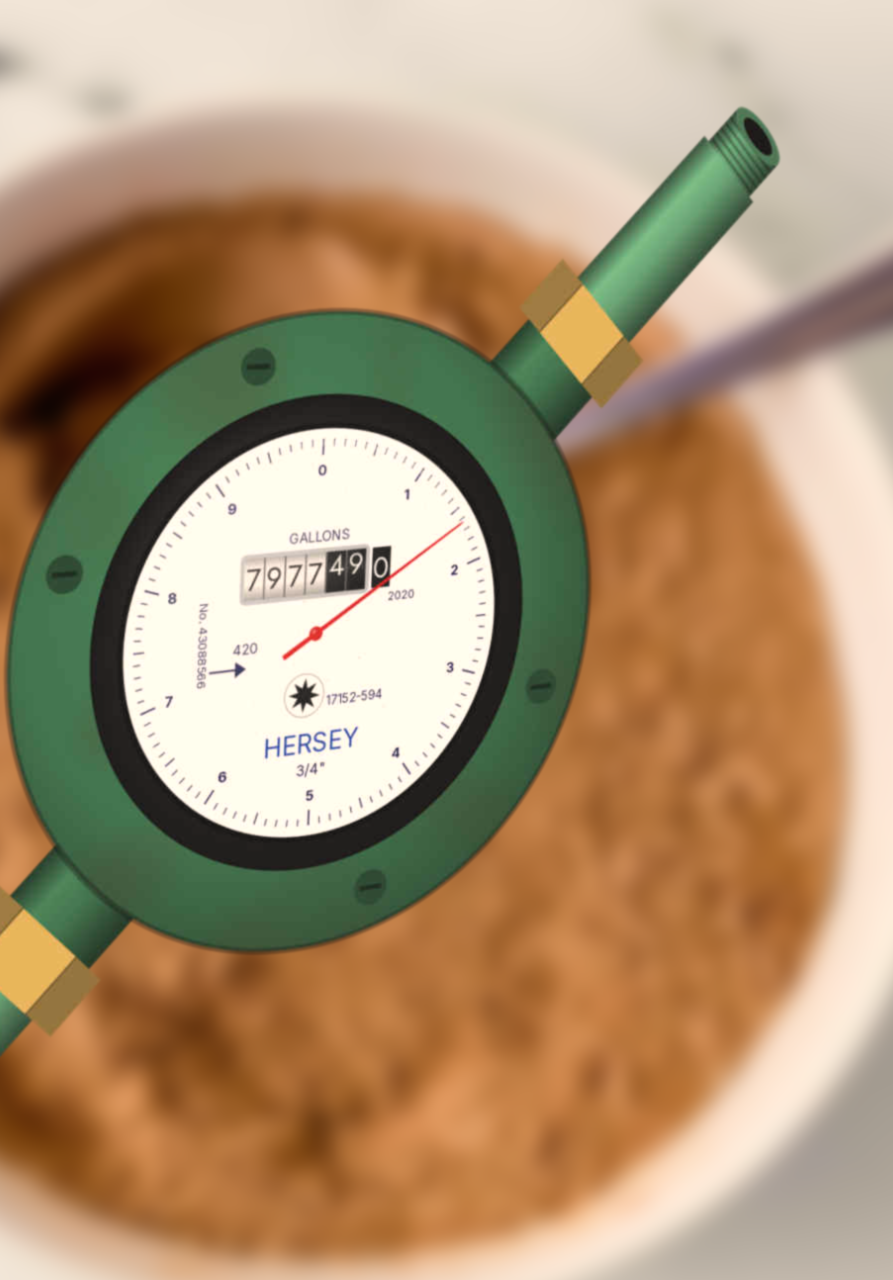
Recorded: 7977491.6 gal
